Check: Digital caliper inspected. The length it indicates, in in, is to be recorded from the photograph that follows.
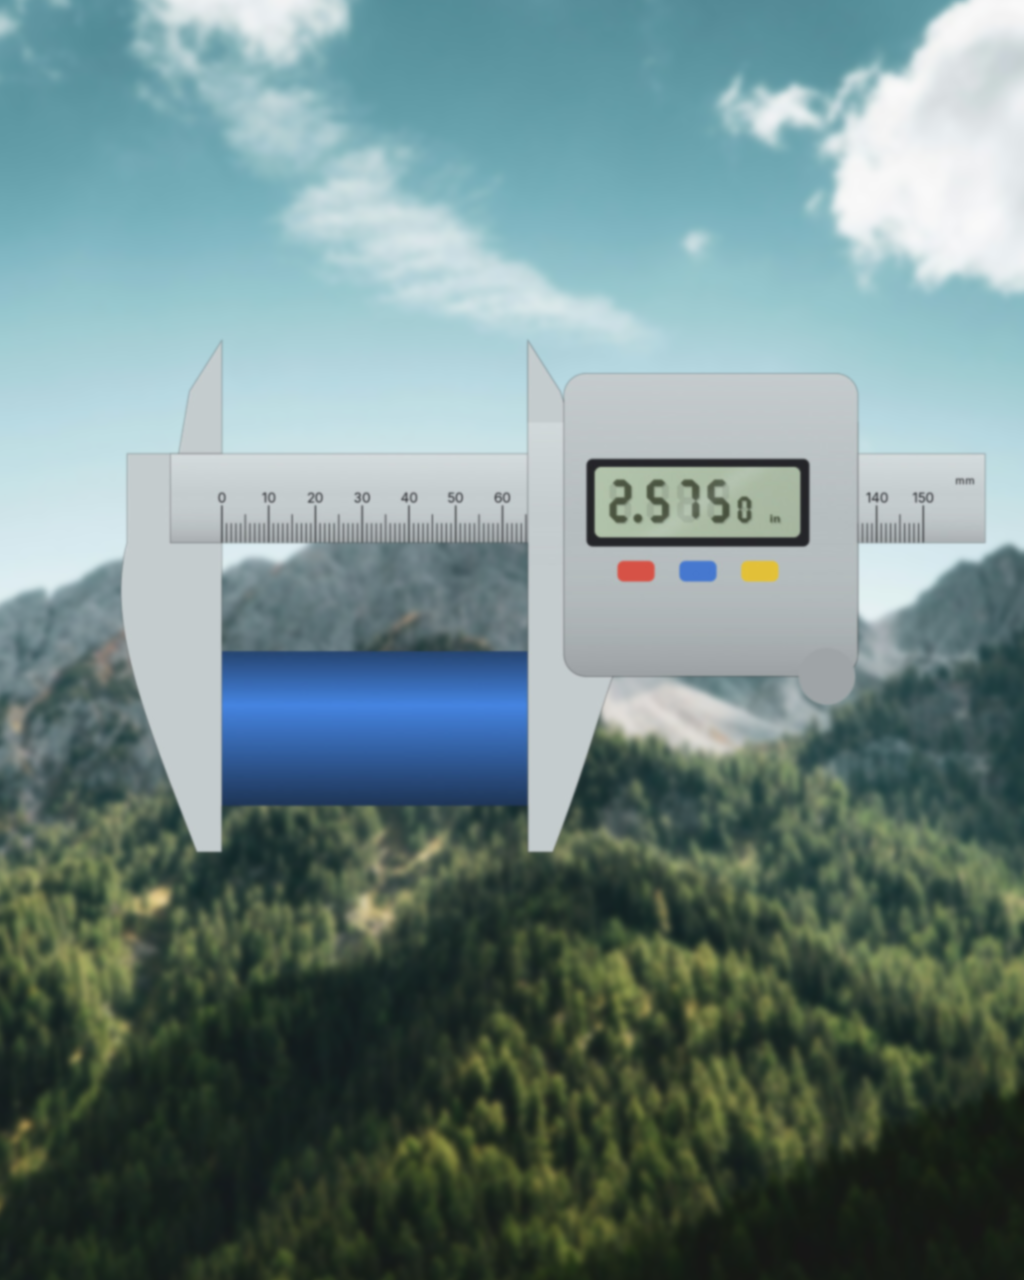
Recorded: 2.5750 in
